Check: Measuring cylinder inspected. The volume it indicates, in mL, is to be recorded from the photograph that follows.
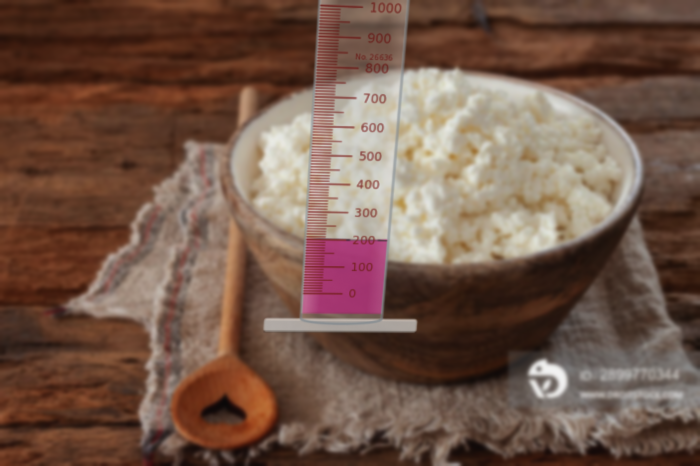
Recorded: 200 mL
